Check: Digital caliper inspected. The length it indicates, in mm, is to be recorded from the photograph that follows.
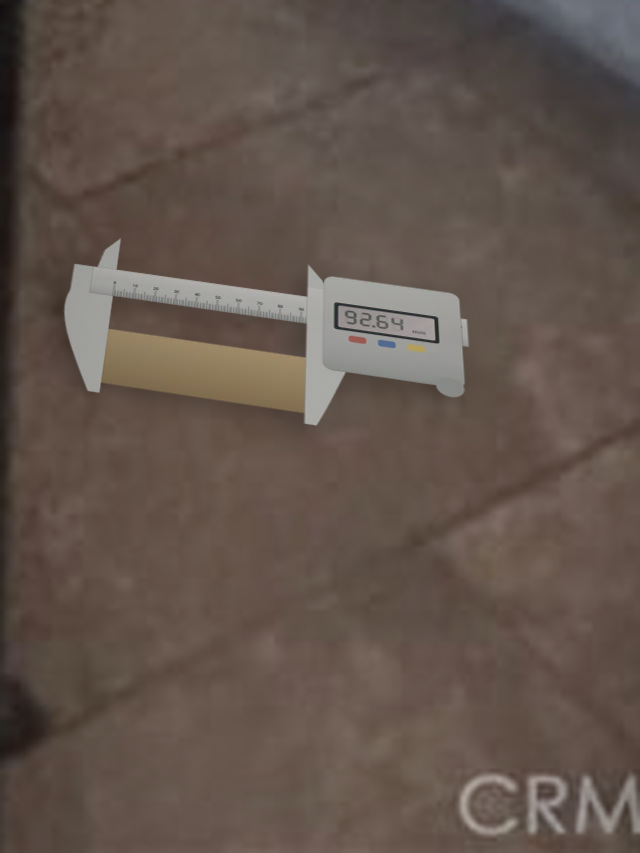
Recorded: 92.64 mm
